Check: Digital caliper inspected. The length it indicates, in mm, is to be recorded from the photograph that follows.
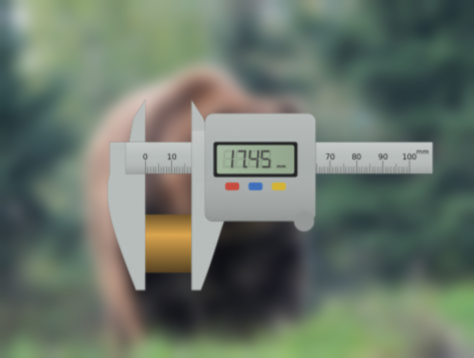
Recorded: 17.45 mm
